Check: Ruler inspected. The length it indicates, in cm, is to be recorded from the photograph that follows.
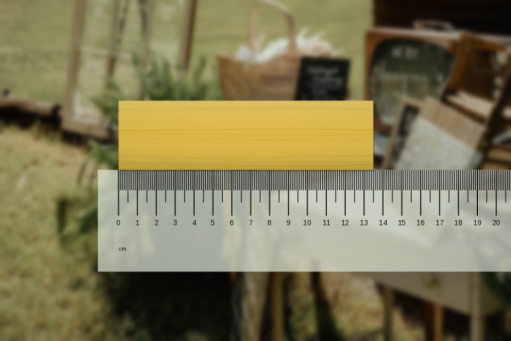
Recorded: 13.5 cm
